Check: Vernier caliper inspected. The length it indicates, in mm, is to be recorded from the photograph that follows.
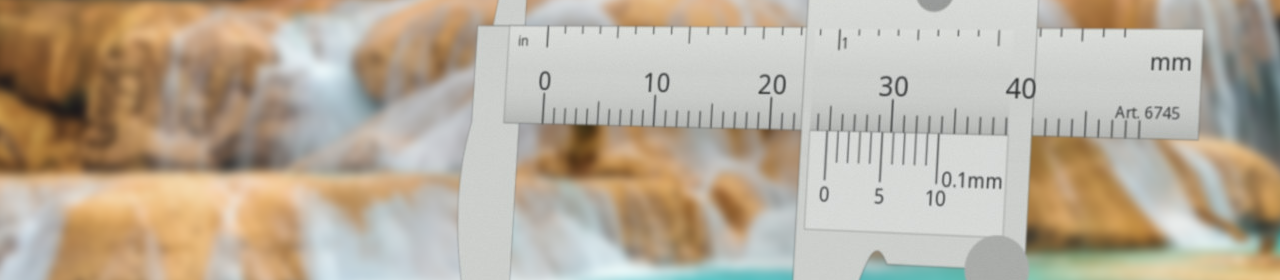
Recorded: 24.8 mm
